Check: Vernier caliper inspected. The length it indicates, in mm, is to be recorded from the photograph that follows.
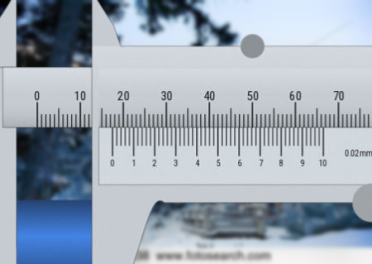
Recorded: 17.5 mm
